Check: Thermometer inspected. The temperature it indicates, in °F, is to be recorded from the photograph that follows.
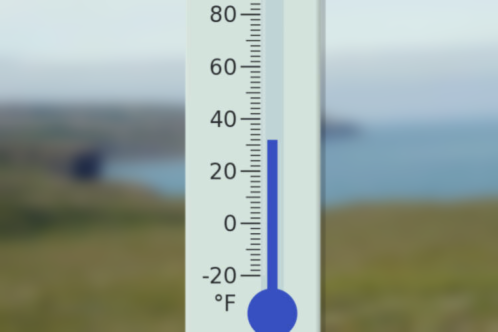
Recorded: 32 °F
